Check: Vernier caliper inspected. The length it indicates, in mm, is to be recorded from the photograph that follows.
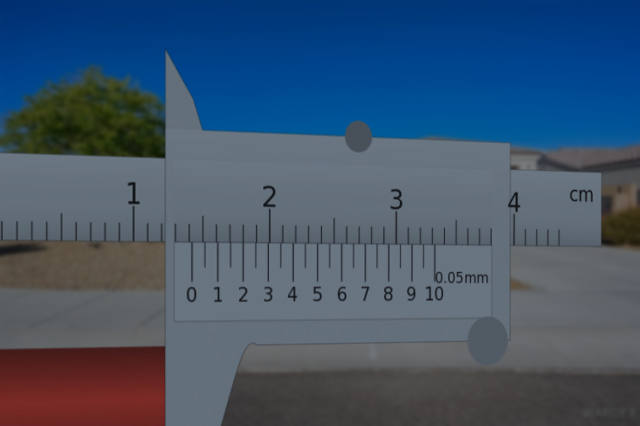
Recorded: 14.2 mm
